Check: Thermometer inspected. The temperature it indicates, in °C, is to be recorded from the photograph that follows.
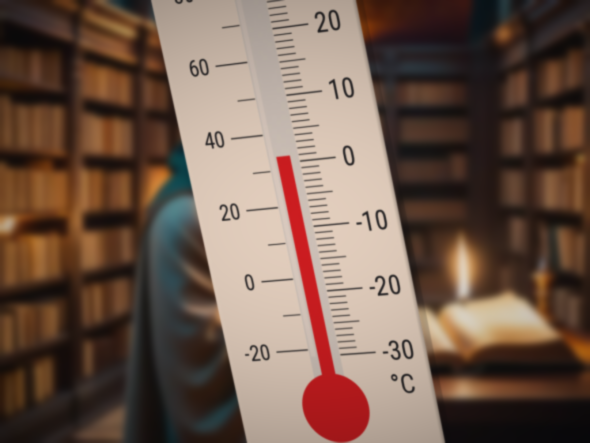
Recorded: 1 °C
